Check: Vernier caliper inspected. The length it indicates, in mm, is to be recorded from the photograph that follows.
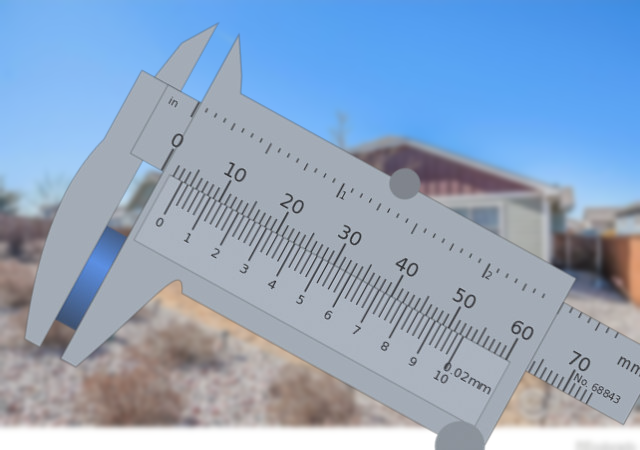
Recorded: 3.6 mm
